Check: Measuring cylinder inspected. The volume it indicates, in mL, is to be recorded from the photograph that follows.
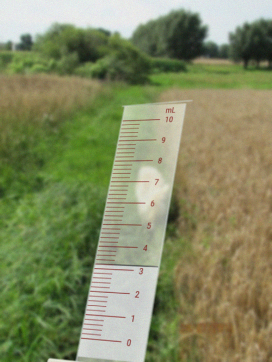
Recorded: 3.2 mL
